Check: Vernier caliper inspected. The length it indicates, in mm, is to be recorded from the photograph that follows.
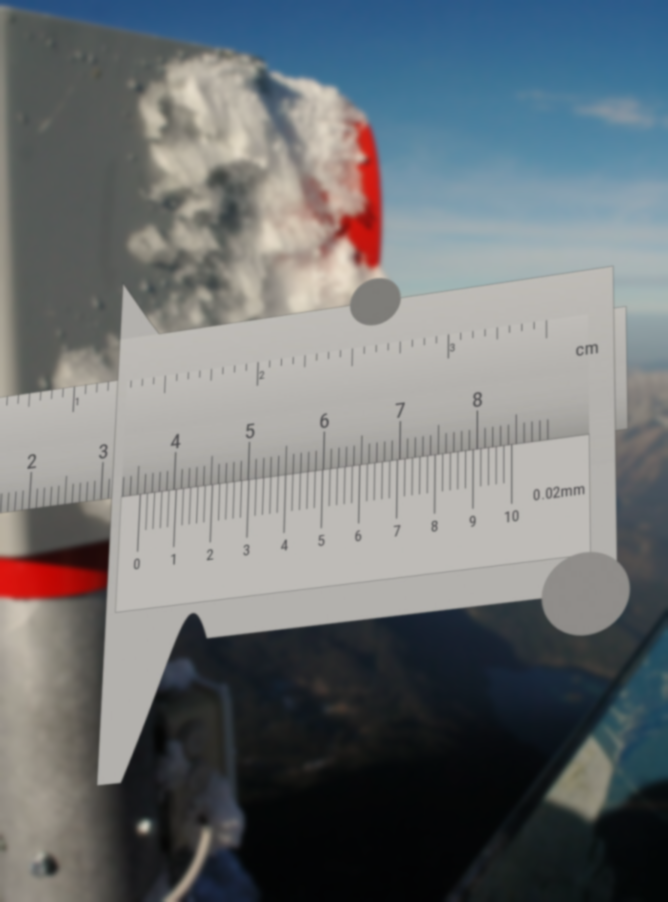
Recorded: 35.4 mm
